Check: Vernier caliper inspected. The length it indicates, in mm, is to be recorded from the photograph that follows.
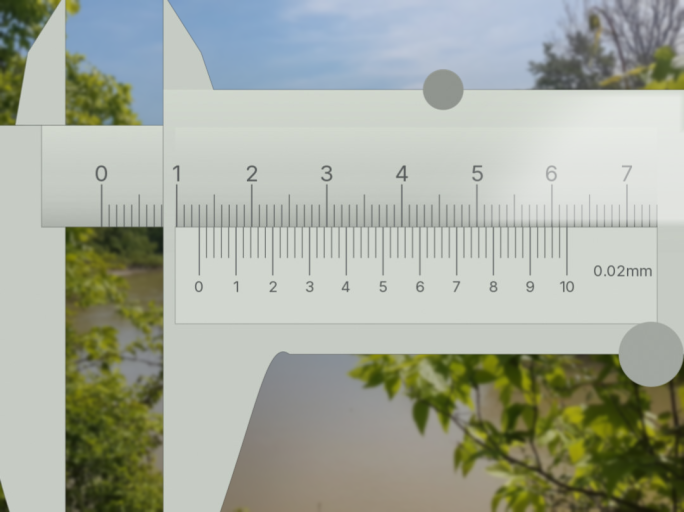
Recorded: 13.0 mm
